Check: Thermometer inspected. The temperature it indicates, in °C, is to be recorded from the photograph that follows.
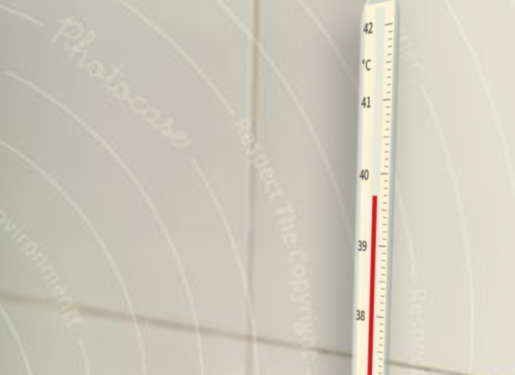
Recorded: 39.7 °C
